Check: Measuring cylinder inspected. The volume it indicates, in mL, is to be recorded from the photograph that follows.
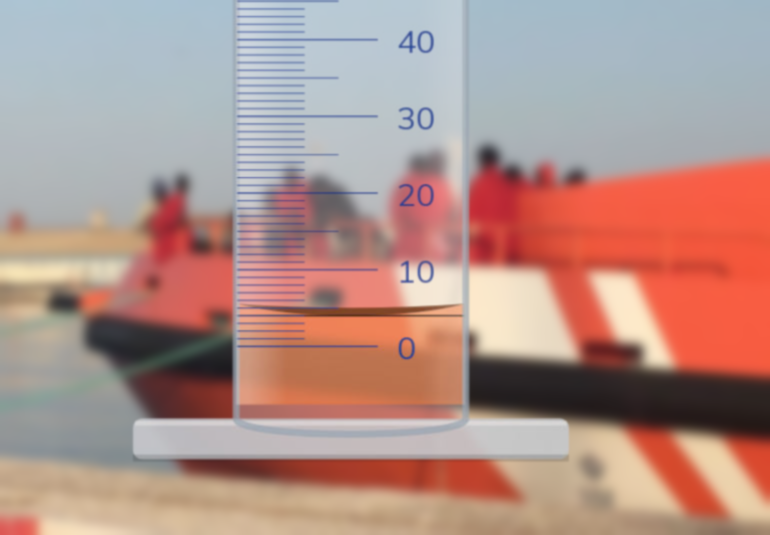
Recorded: 4 mL
